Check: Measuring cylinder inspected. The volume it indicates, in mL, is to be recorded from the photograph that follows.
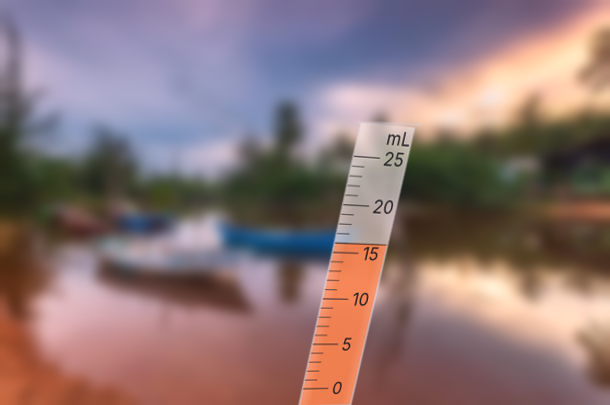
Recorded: 16 mL
